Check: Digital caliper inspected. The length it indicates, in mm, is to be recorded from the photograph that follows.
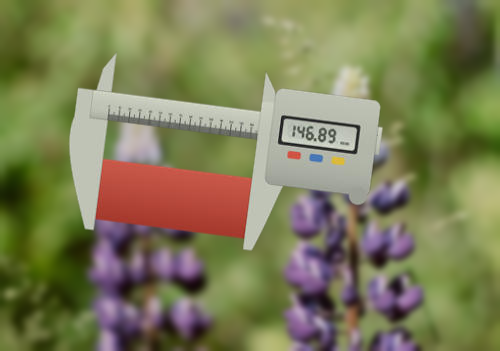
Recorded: 146.89 mm
